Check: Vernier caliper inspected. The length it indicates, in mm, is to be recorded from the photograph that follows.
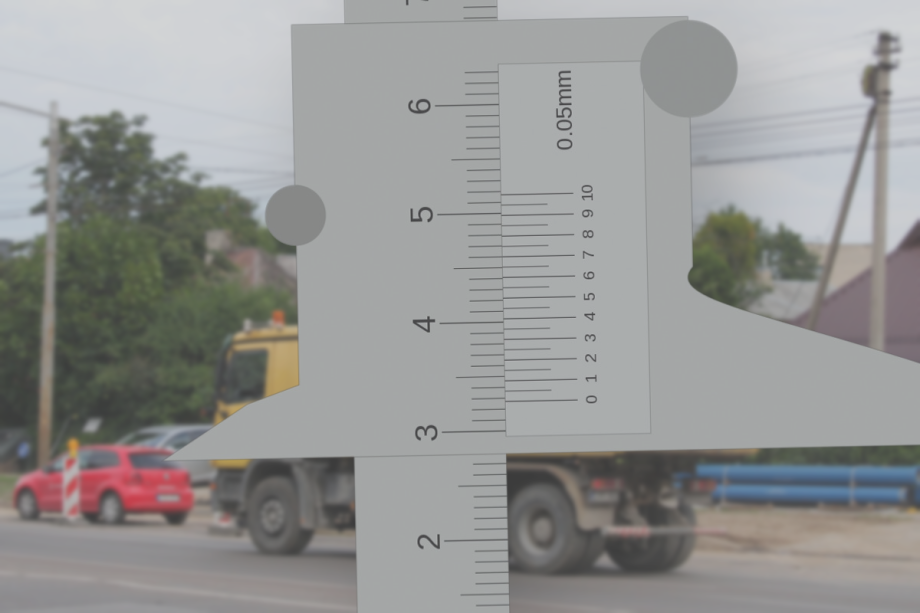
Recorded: 32.7 mm
